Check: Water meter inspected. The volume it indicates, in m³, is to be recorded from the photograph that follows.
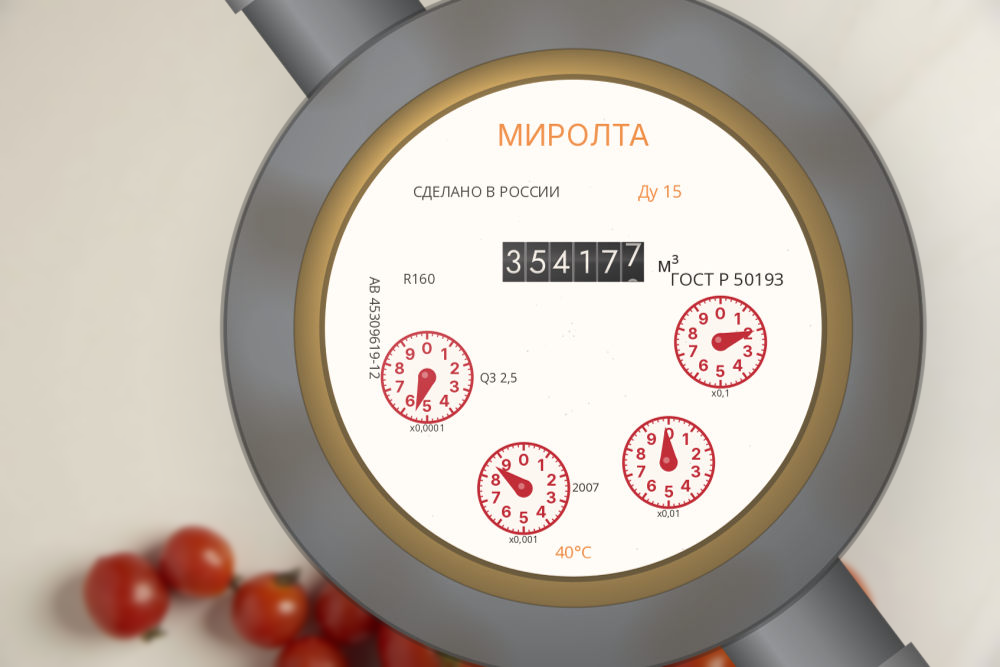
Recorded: 354177.1985 m³
